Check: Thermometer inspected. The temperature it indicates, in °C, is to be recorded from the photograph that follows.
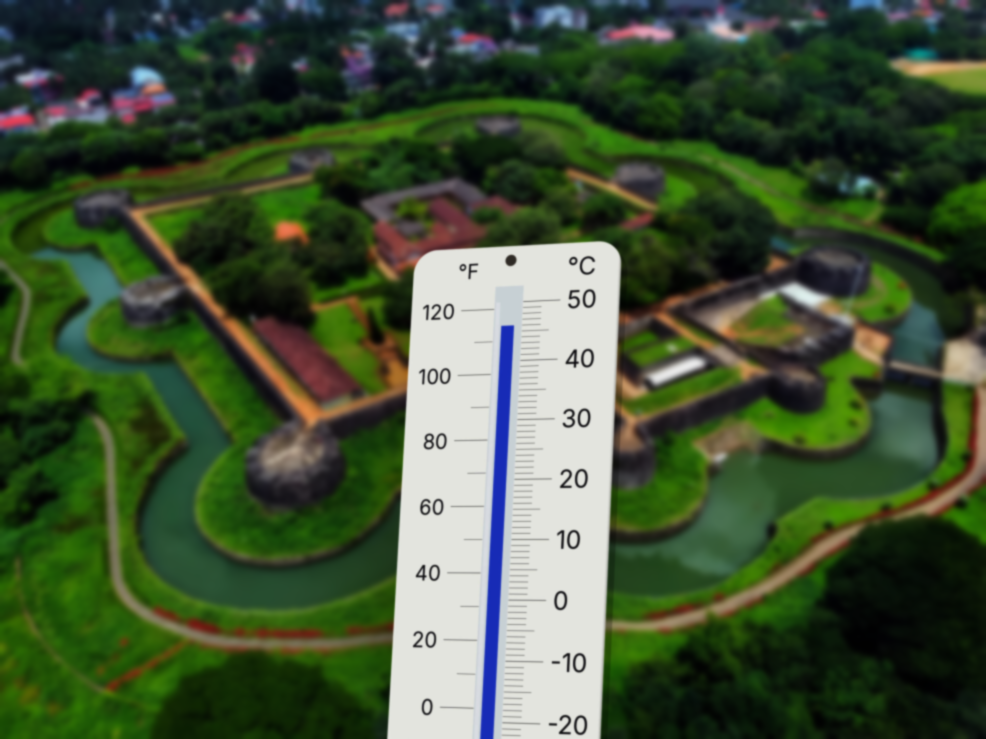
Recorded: 46 °C
